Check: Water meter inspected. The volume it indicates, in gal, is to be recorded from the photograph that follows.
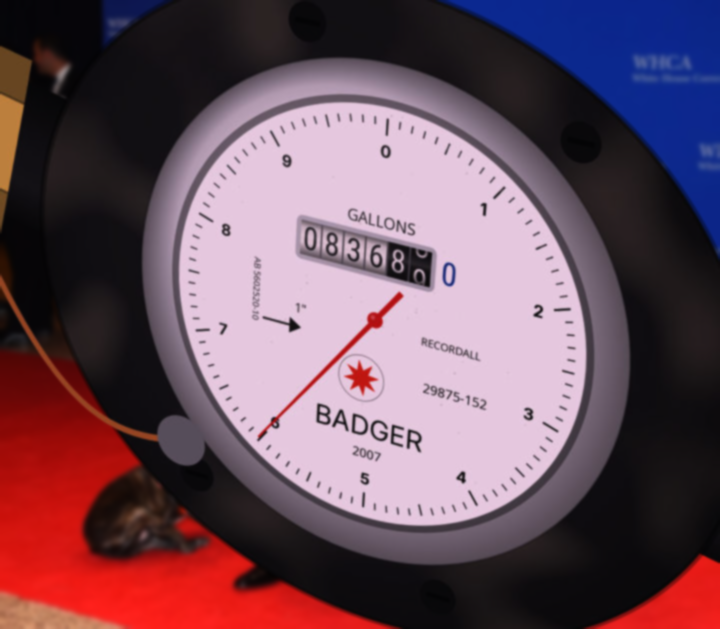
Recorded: 836886.0 gal
